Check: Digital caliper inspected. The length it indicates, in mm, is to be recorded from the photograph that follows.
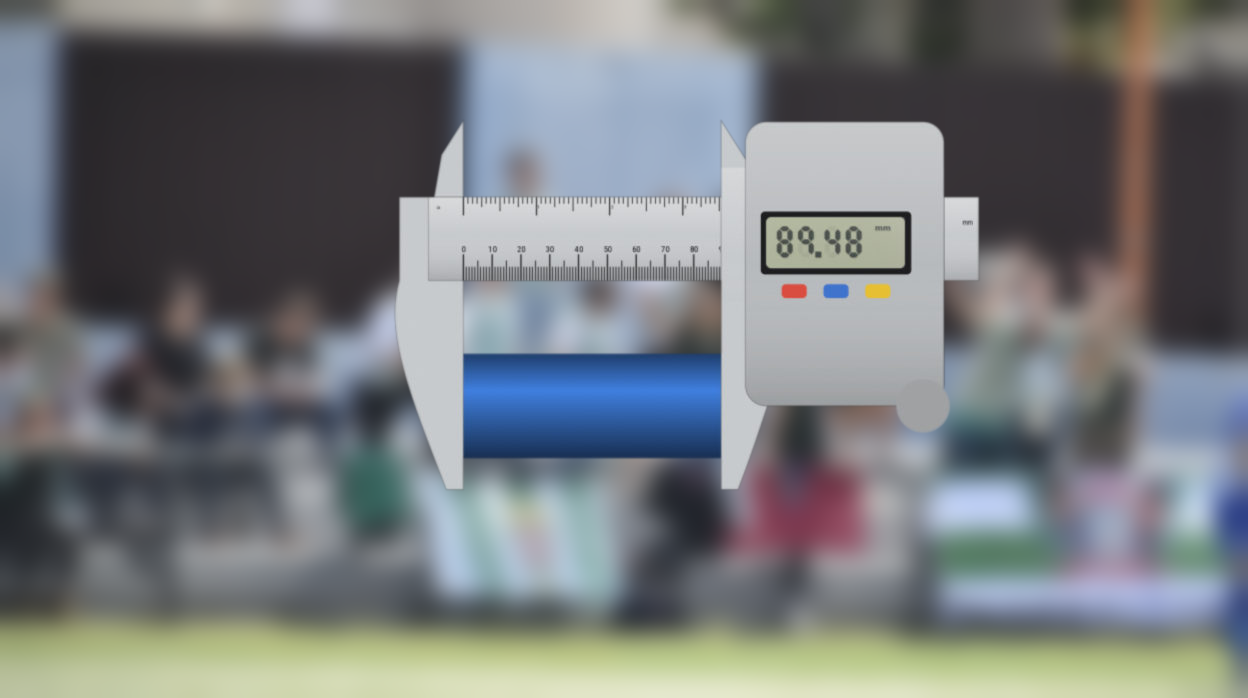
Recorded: 89.48 mm
